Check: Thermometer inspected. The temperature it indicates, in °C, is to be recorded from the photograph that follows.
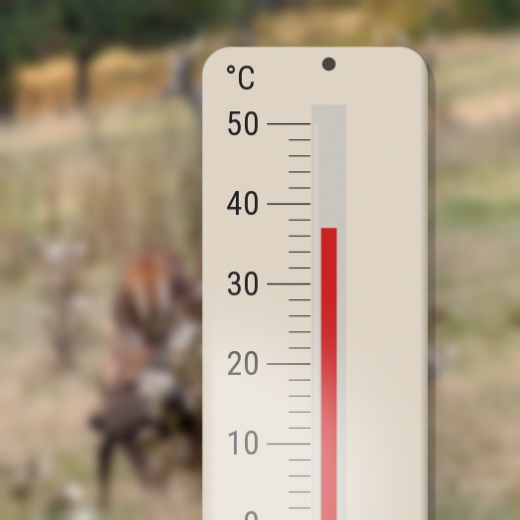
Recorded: 37 °C
